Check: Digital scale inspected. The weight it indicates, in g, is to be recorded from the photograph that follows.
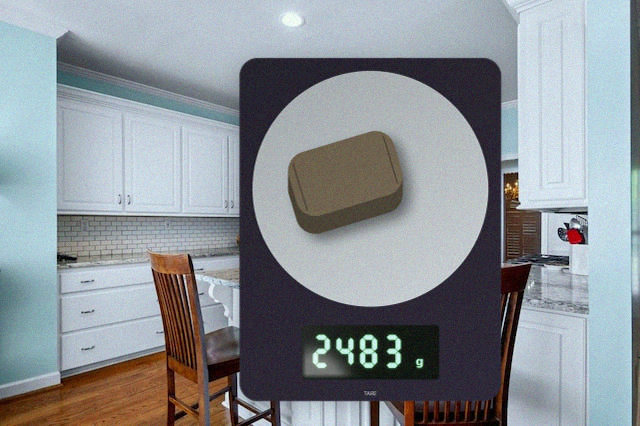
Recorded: 2483 g
